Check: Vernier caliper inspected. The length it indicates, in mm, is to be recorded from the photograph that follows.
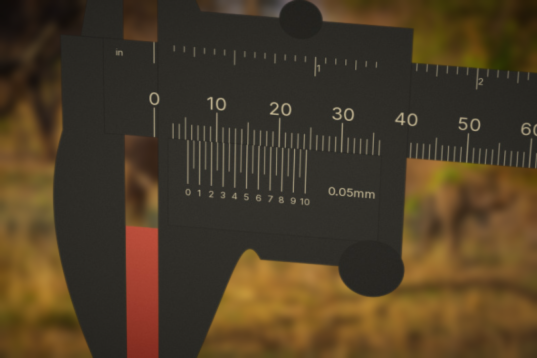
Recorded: 5.4 mm
